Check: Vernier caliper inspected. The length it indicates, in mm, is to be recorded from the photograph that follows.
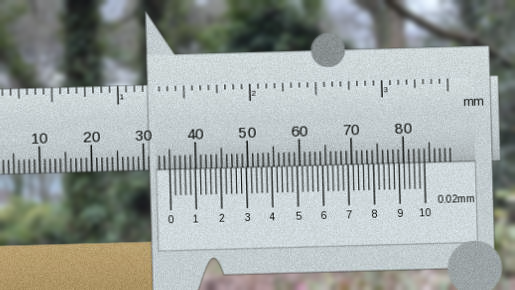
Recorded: 35.0 mm
